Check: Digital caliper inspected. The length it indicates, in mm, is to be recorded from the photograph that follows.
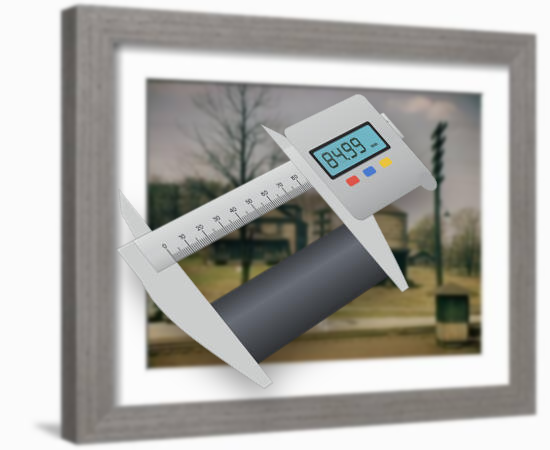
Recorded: 84.99 mm
